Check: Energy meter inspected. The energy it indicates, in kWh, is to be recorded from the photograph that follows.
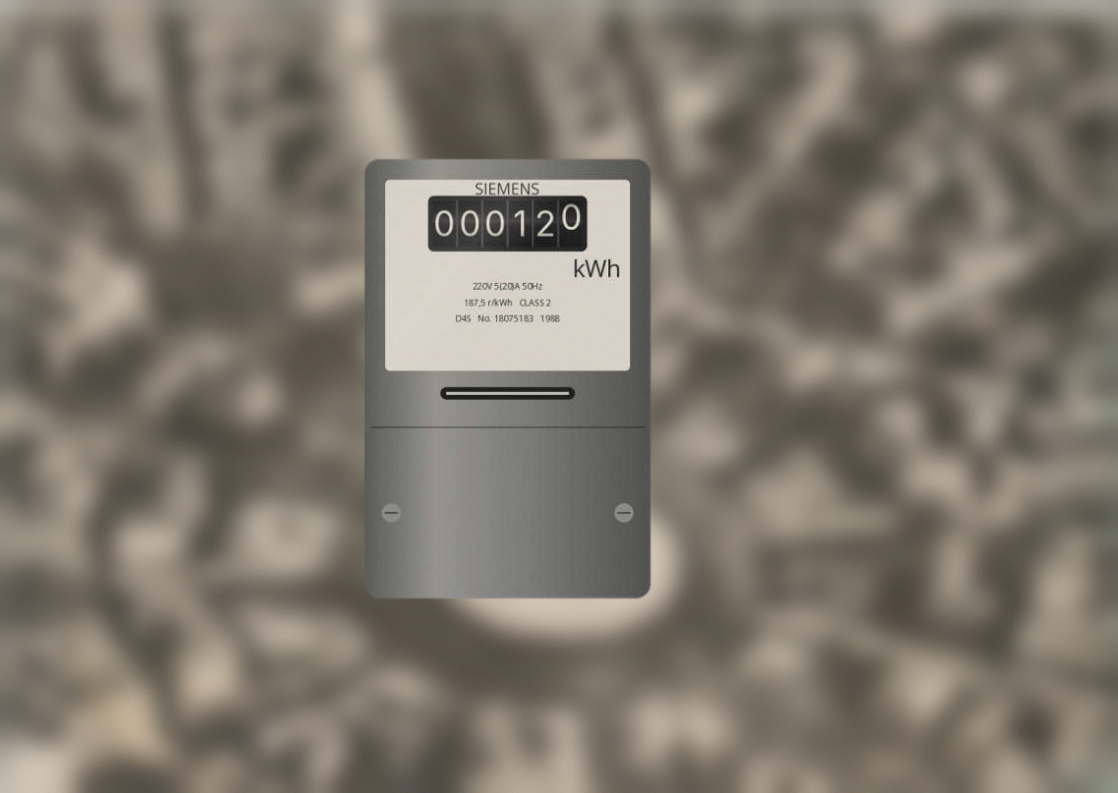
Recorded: 120 kWh
